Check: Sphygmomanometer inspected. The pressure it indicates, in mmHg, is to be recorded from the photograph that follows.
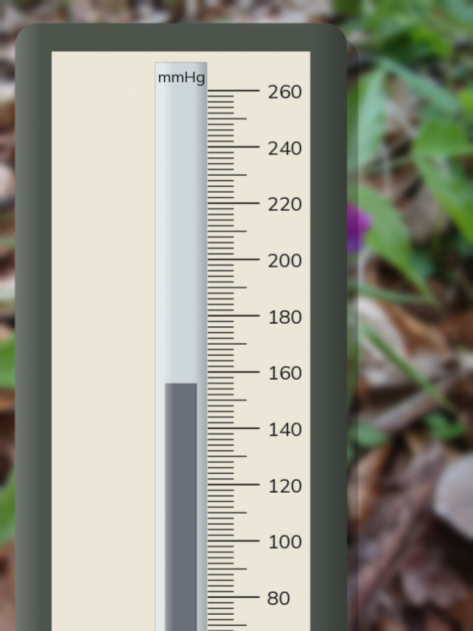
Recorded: 156 mmHg
